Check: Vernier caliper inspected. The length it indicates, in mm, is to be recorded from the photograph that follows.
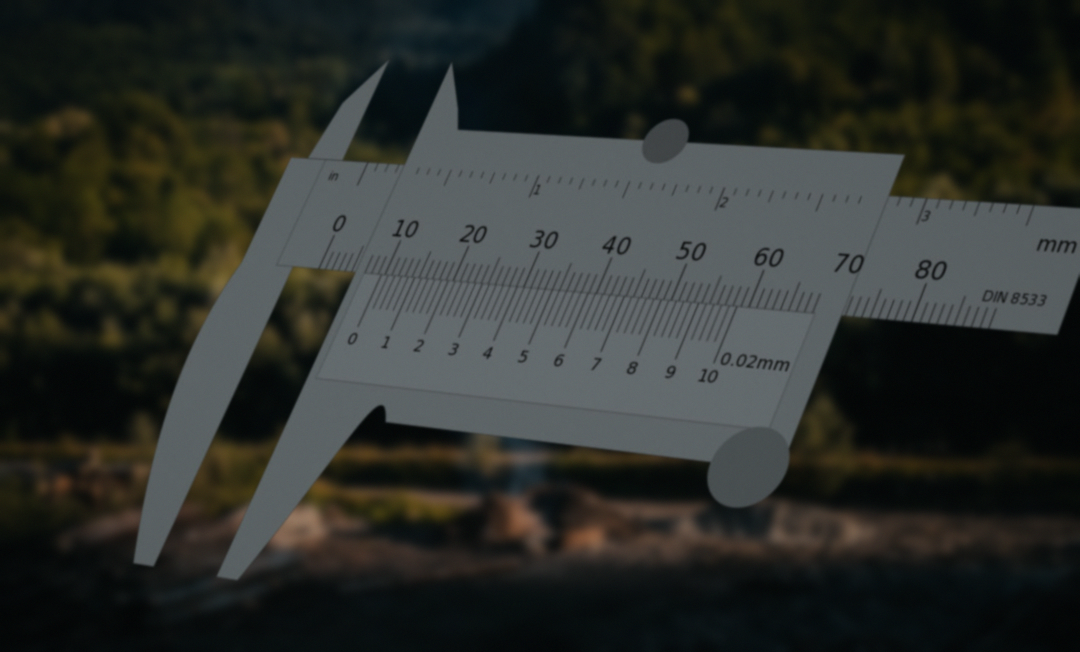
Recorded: 9.5 mm
